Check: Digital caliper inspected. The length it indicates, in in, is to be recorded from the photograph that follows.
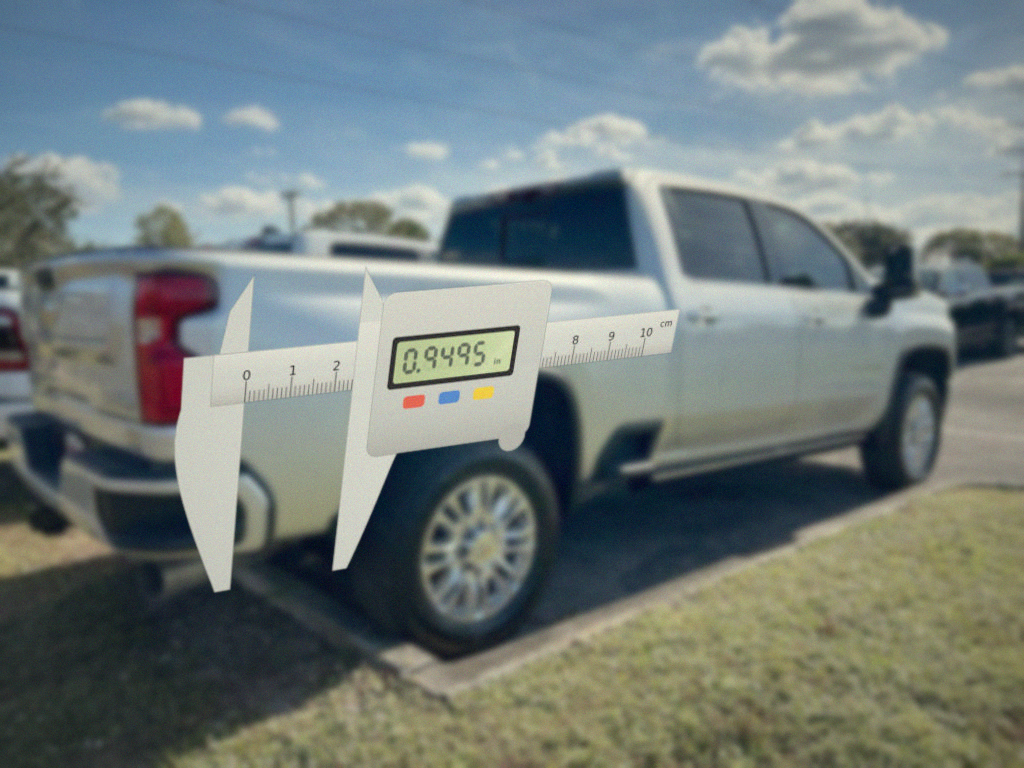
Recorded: 0.9495 in
